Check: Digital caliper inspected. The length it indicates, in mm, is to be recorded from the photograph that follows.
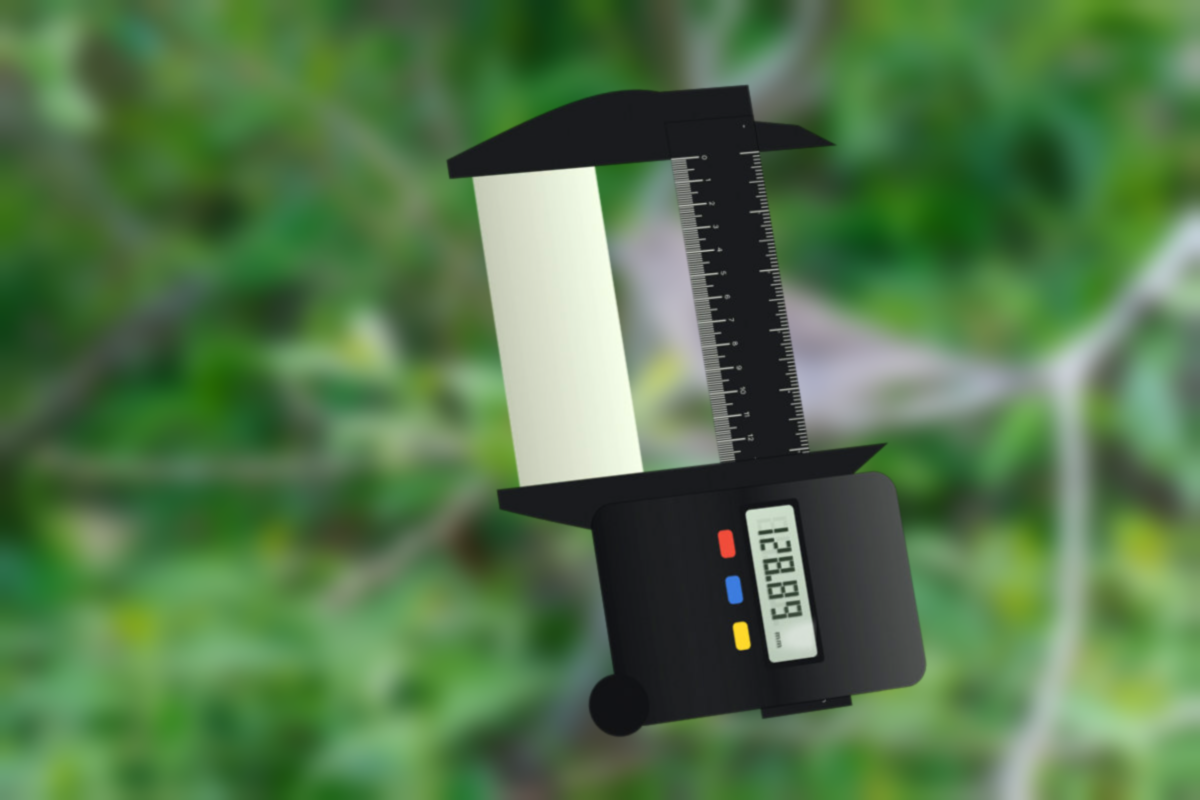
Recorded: 128.89 mm
